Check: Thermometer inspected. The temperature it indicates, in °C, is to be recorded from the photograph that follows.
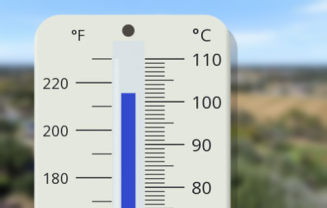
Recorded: 102 °C
